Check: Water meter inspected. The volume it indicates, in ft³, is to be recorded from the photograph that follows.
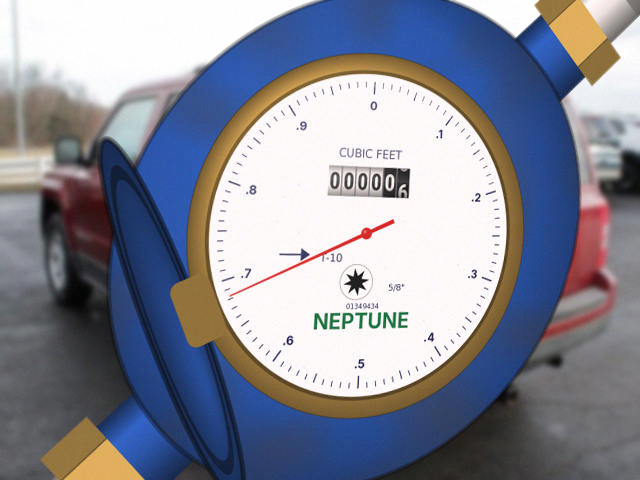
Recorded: 5.68 ft³
